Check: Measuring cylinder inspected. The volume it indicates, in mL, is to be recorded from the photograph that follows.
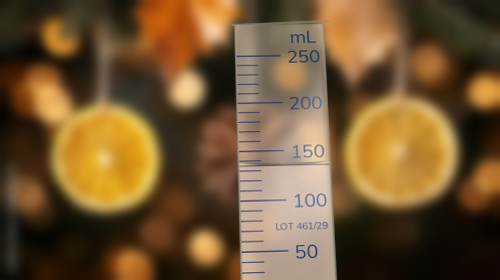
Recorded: 135 mL
